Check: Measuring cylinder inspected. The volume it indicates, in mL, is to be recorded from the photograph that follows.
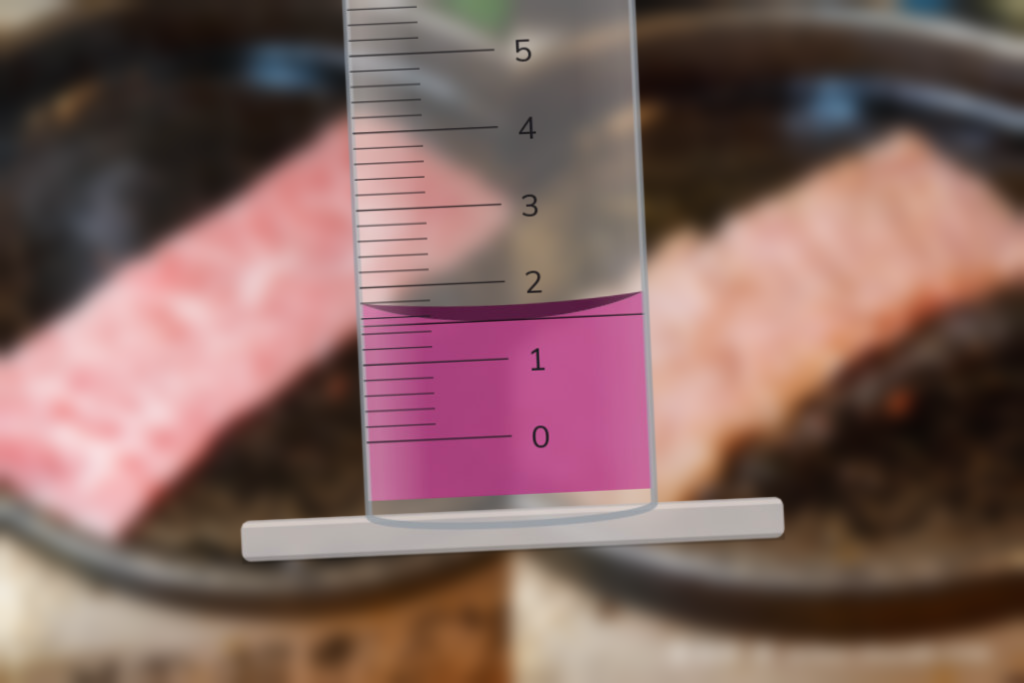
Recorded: 1.5 mL
